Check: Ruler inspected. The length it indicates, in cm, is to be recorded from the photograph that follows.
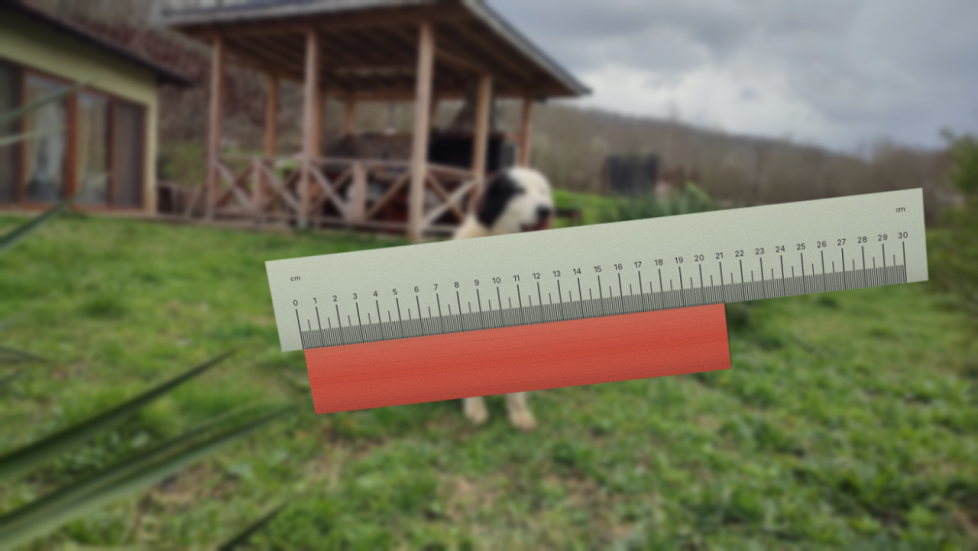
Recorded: 21 cm
